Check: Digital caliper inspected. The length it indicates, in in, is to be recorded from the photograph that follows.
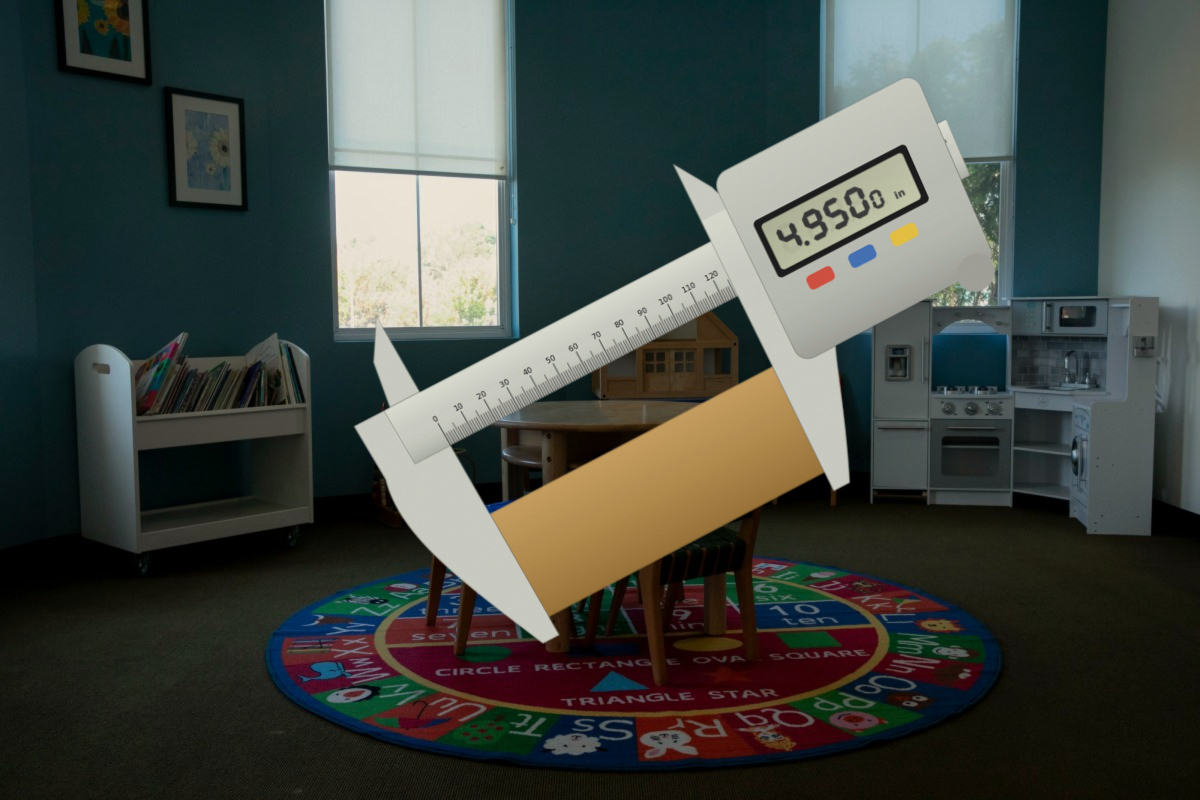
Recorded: 4.9500 in
